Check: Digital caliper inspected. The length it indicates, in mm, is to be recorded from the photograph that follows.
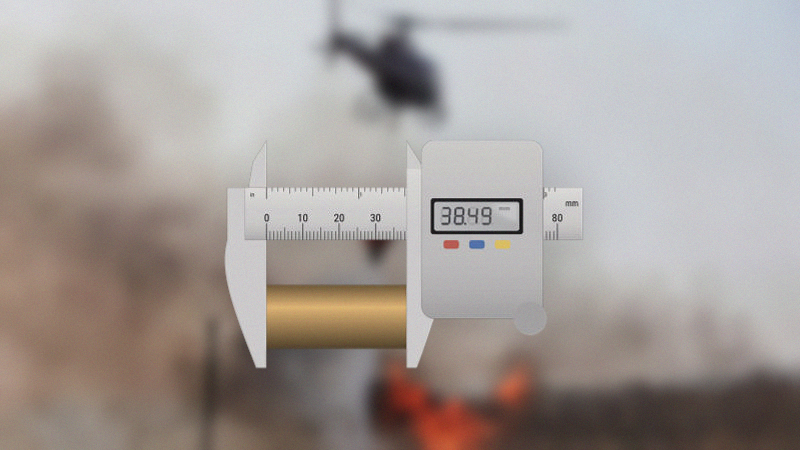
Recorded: 38.49 mm
